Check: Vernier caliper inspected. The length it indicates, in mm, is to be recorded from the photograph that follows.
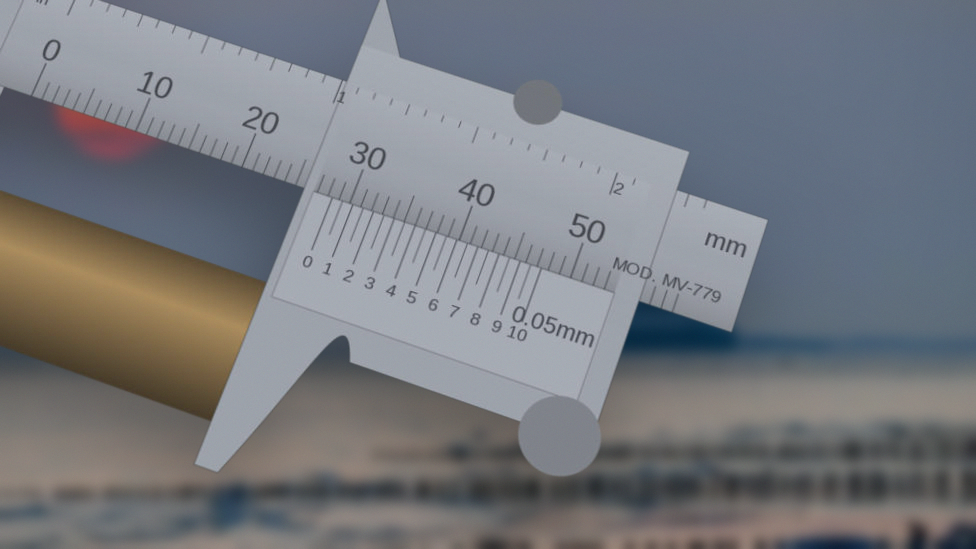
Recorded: 28.4 mm
